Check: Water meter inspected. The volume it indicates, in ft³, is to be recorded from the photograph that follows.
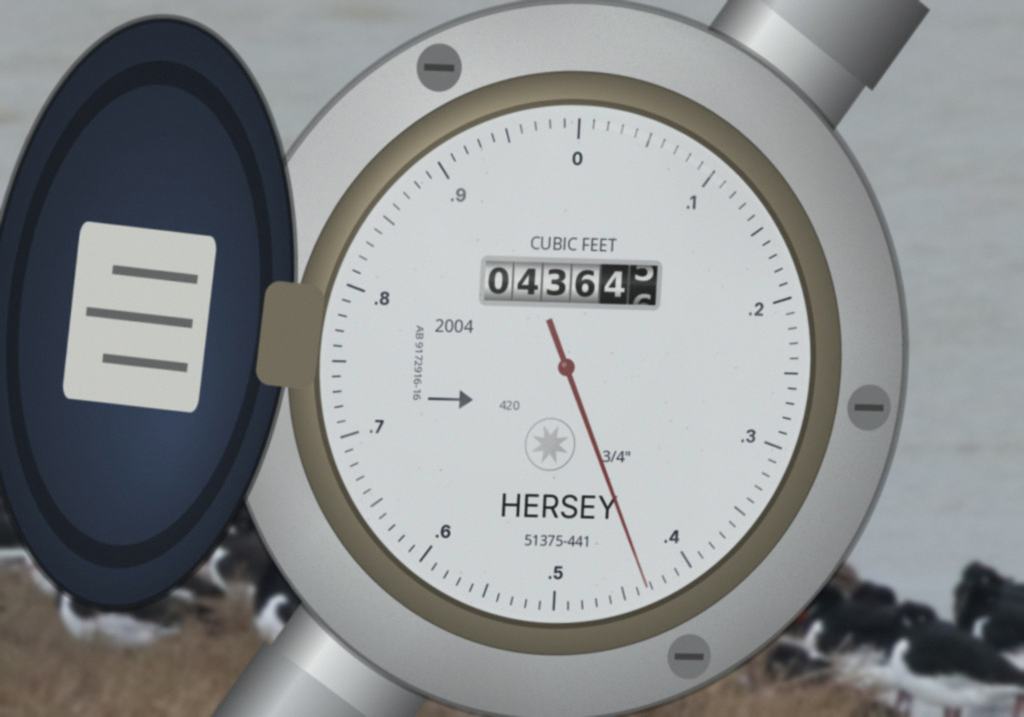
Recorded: 43645.43 ft³
